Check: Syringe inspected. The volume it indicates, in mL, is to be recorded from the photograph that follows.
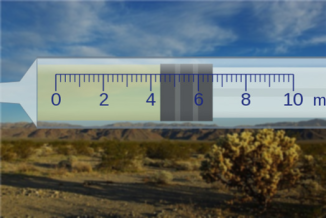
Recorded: 4.4 mL
